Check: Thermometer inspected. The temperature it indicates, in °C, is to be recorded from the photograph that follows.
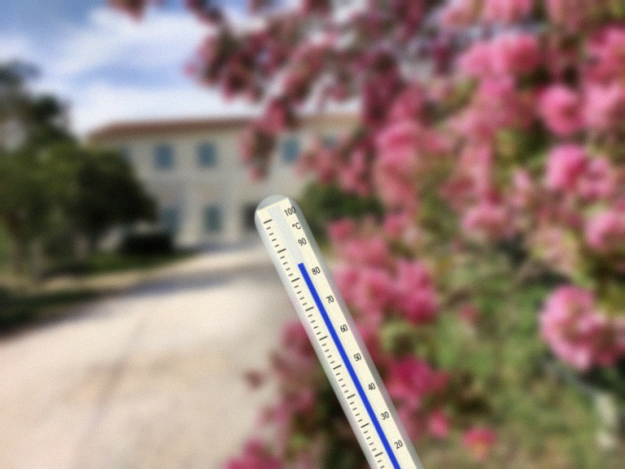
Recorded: 84 °C
